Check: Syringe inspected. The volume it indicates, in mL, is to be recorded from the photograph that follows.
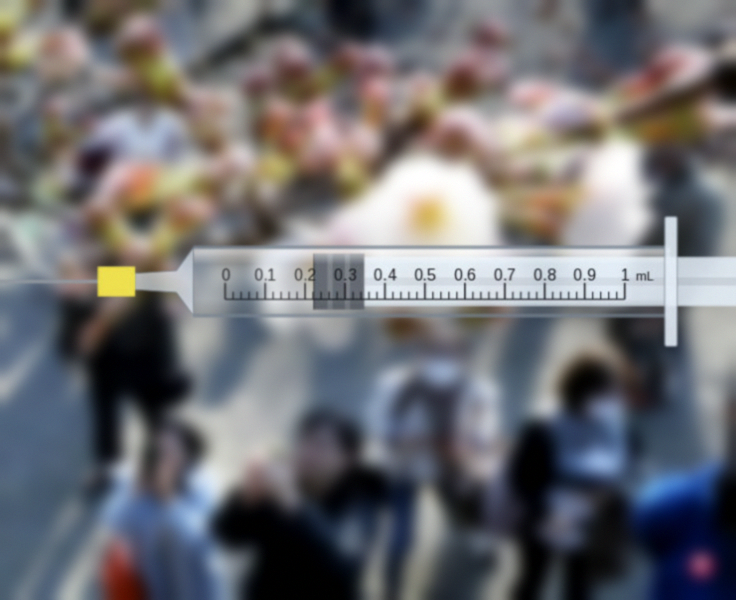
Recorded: 0.22 mL
